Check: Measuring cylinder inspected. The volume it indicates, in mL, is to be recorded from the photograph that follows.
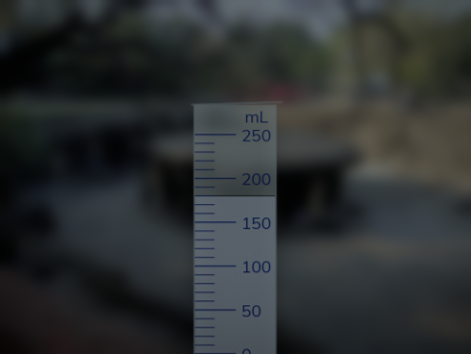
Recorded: 180 mL
